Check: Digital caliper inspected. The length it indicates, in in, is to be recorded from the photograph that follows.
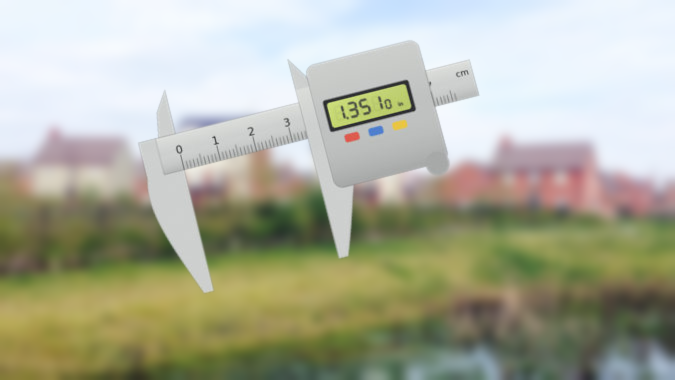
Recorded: 1.3510 in
